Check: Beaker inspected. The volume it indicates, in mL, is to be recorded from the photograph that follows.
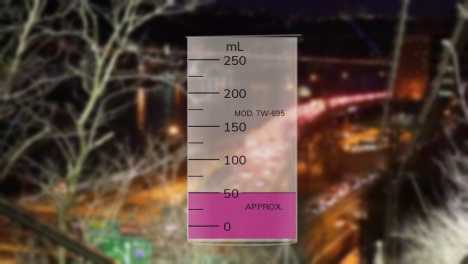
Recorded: 50 mL
